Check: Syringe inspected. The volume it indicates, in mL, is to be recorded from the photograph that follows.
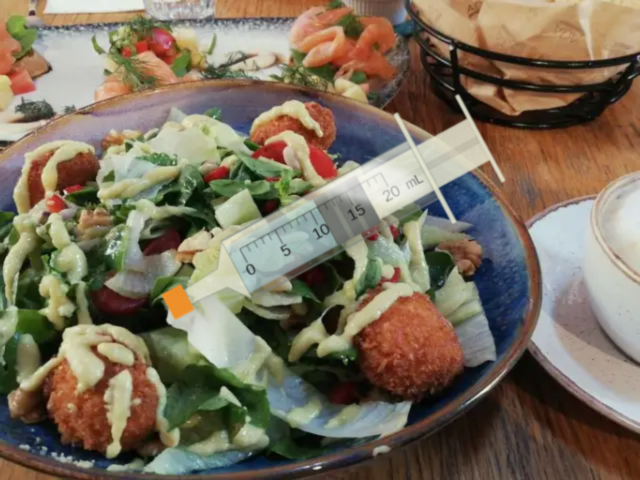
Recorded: 11 mL
